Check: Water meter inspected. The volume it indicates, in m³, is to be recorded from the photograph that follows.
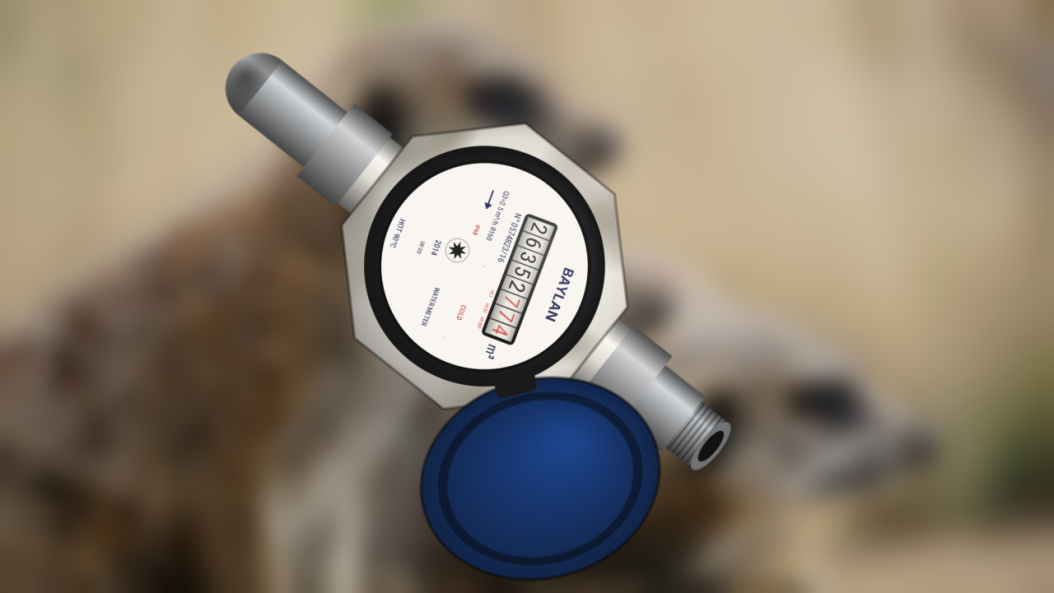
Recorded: 26352.774 m³
